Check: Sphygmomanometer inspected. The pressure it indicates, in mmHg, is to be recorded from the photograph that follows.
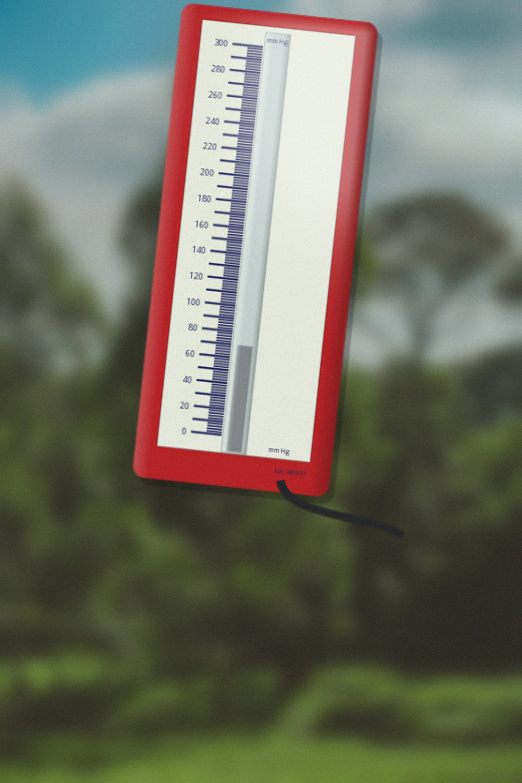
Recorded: 70 mmHg
